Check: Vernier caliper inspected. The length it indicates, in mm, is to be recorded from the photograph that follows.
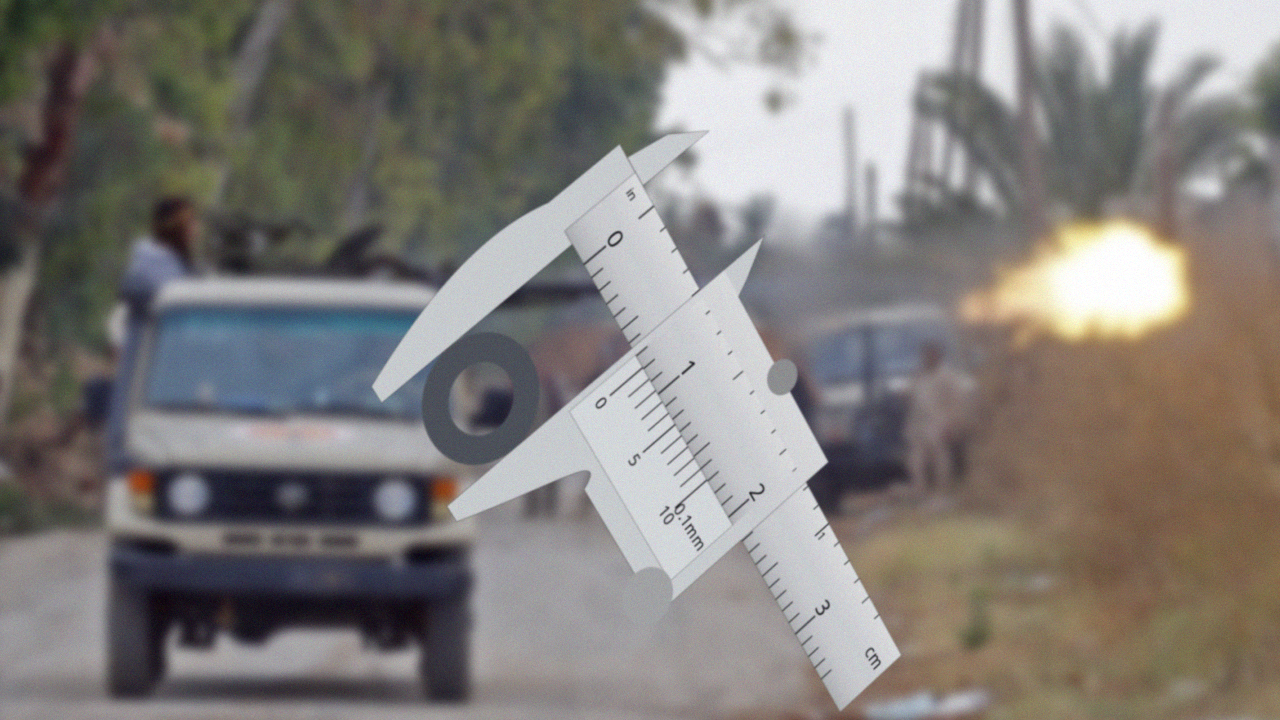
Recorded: 7.9 mm
